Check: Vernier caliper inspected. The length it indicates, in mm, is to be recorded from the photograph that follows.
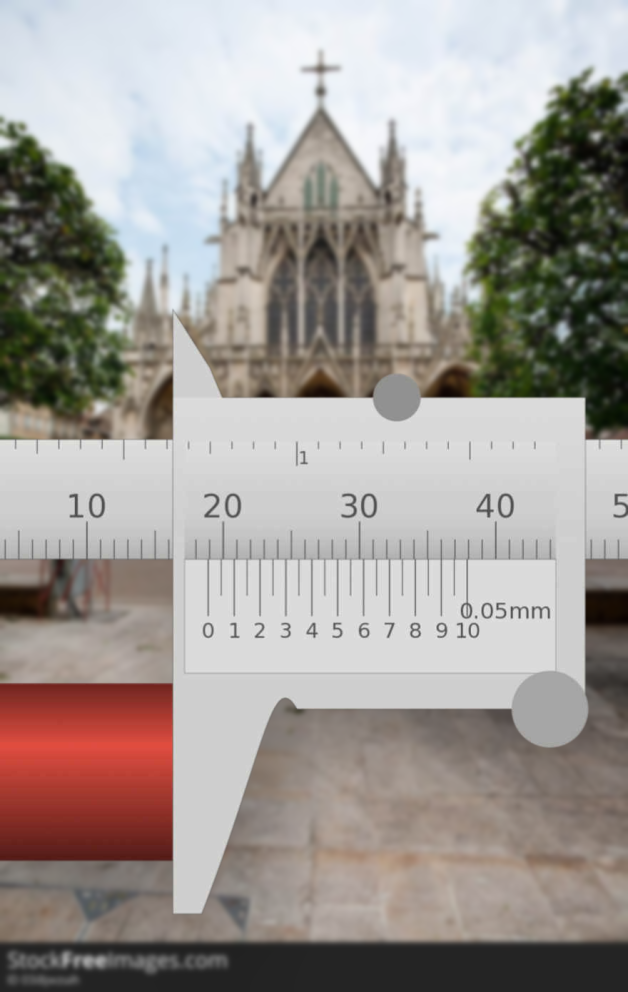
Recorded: 18.9 mm
